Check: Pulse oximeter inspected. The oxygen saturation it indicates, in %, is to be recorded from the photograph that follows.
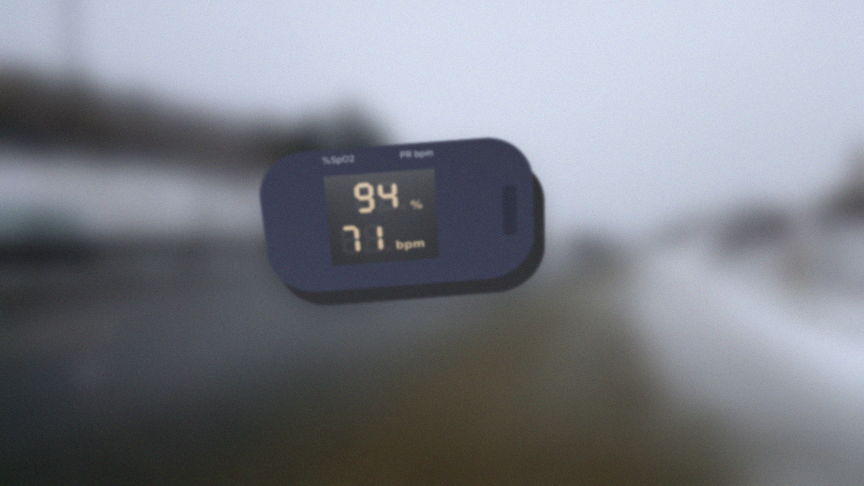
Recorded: 94 %
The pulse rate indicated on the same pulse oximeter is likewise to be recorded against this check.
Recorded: 71 bpm
